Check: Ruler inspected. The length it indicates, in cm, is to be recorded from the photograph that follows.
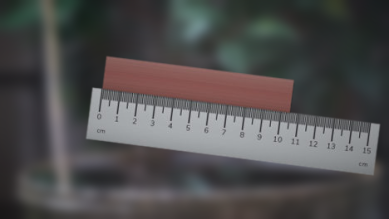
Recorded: 10.5 cm
